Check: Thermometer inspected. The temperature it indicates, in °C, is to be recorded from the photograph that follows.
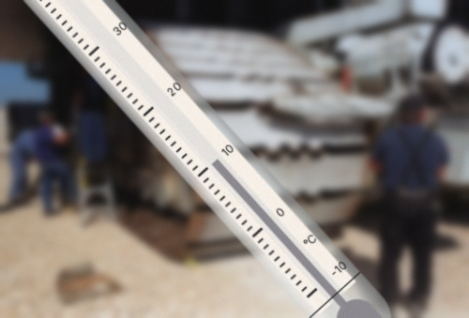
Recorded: 10 °C
